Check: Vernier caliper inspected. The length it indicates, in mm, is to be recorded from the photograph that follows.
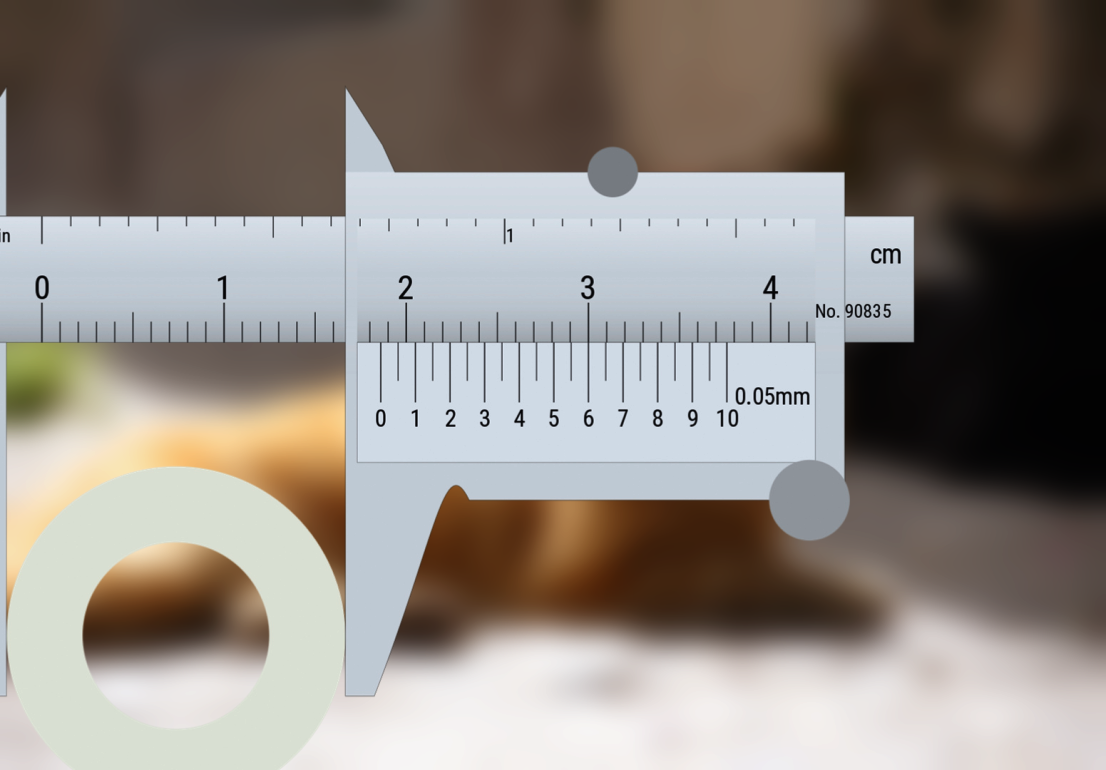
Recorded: 18.6 mm
